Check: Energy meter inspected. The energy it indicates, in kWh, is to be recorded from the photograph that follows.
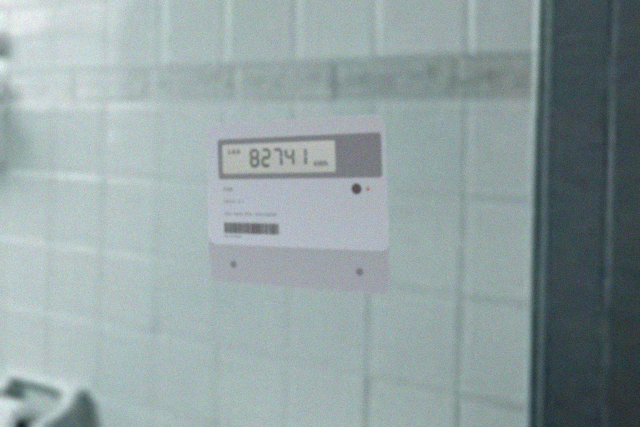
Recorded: 82741 kWh
